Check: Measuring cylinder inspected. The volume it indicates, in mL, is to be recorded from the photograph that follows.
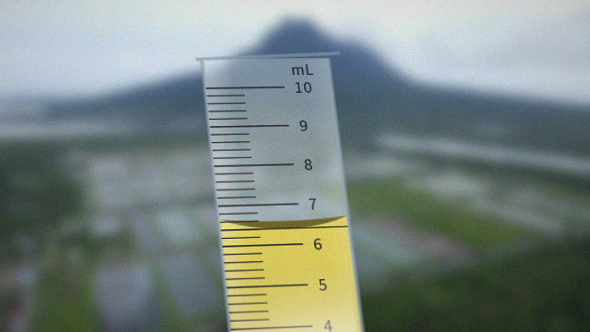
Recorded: 6.4 mL
